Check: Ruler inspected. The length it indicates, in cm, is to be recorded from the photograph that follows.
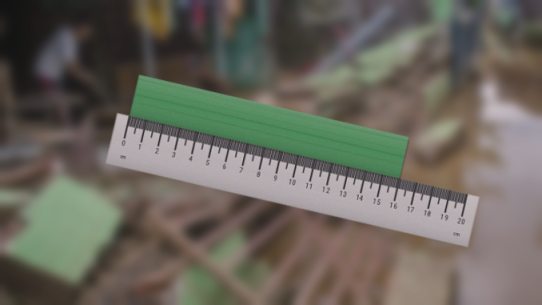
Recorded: 16 cm
